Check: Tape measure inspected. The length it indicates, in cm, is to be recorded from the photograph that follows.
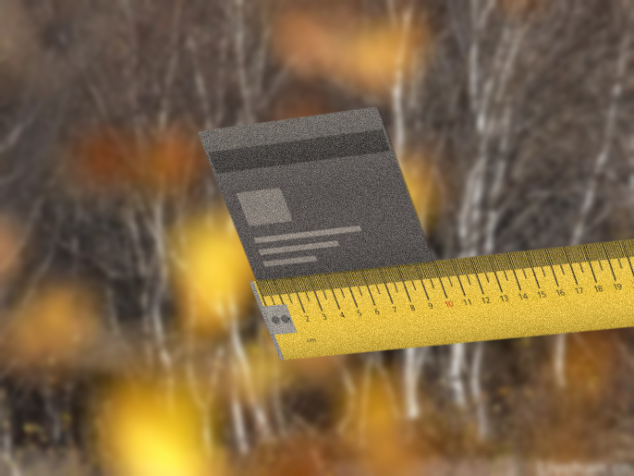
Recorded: 10 cm
